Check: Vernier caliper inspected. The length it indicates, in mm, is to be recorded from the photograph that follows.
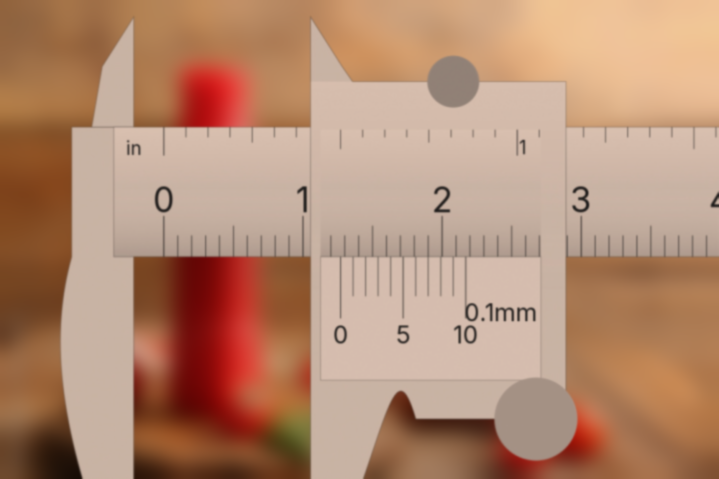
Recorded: 12.7 mm
